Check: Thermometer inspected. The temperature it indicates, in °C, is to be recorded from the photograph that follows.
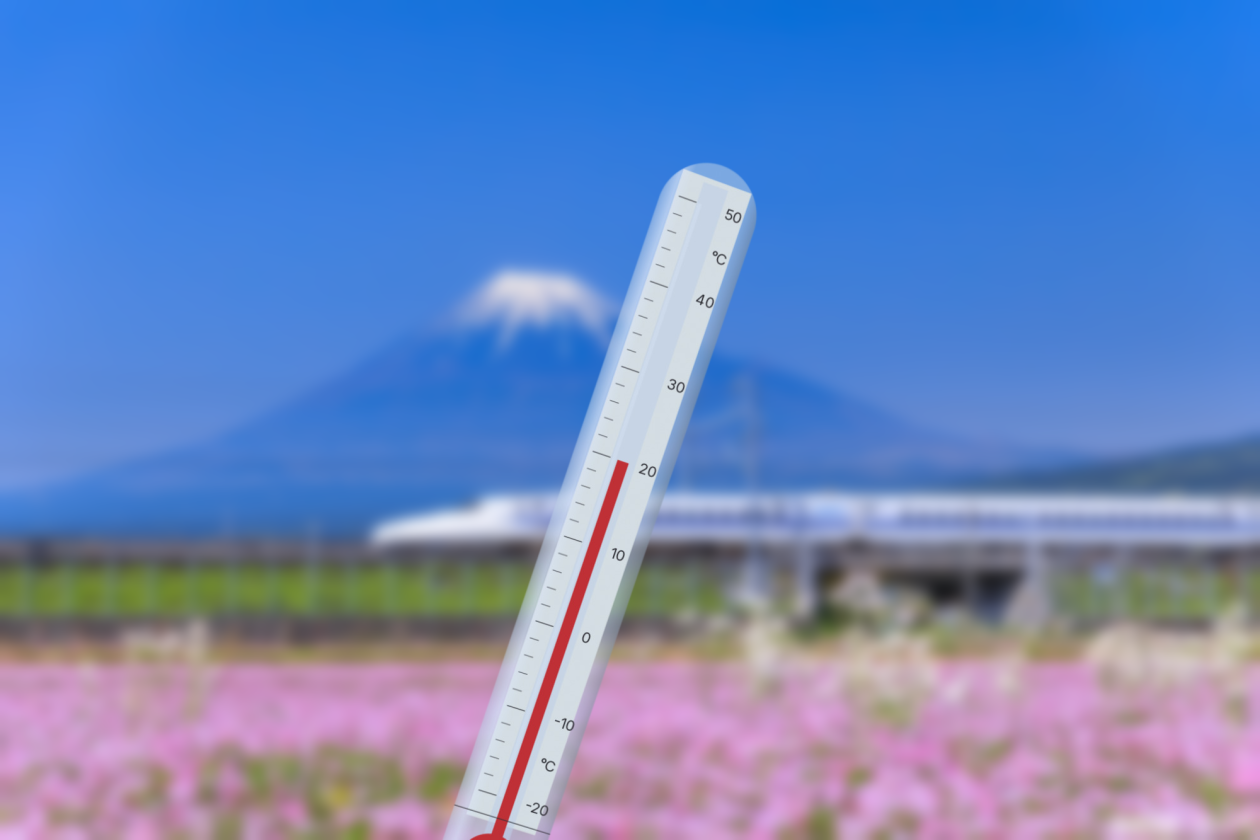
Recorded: 20 °C
